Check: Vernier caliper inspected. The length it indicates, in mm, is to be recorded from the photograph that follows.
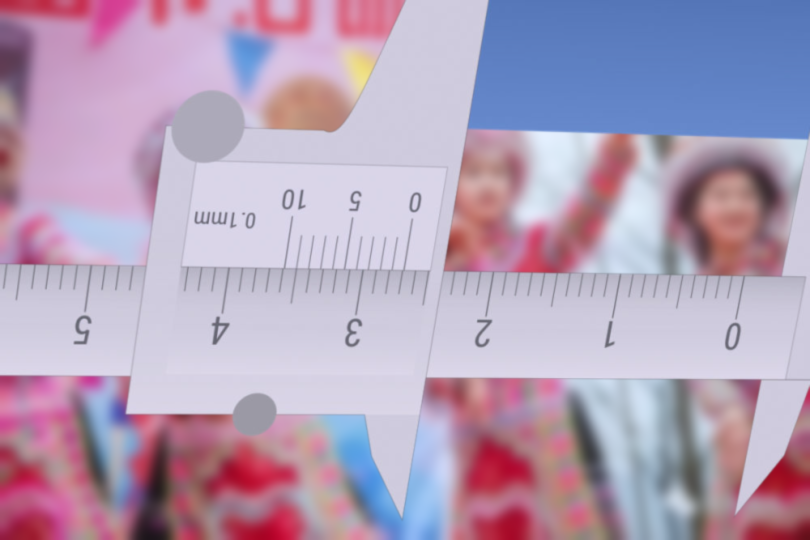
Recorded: 26.9 mm
